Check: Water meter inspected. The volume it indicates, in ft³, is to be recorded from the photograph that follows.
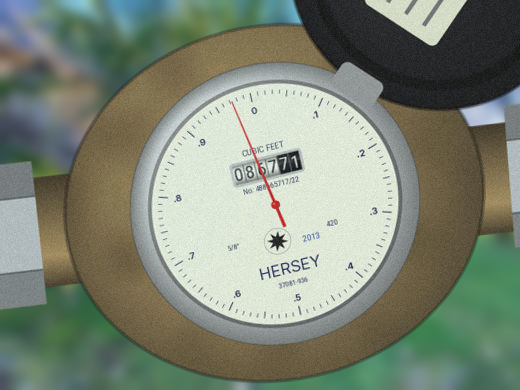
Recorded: 86770.97 ft³
